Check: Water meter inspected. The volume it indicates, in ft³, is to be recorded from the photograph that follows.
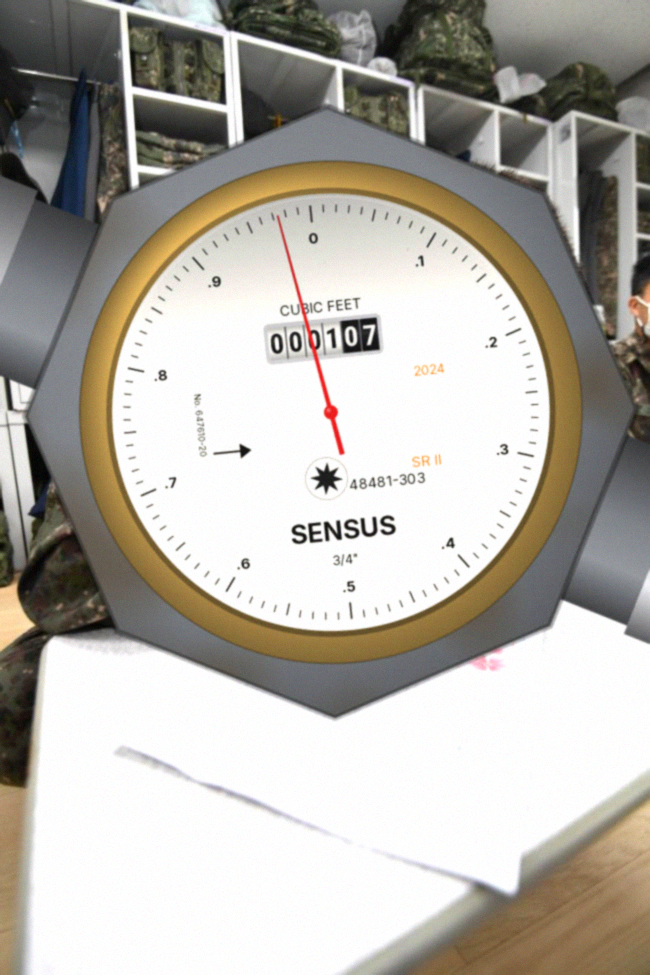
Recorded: 106.97 ft³
